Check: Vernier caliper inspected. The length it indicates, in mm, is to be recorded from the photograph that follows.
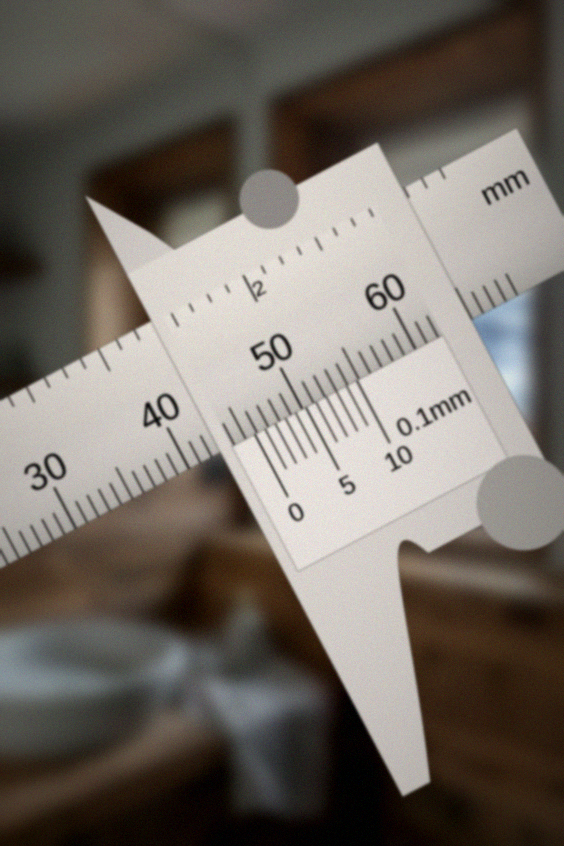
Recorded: 45.8 mm
